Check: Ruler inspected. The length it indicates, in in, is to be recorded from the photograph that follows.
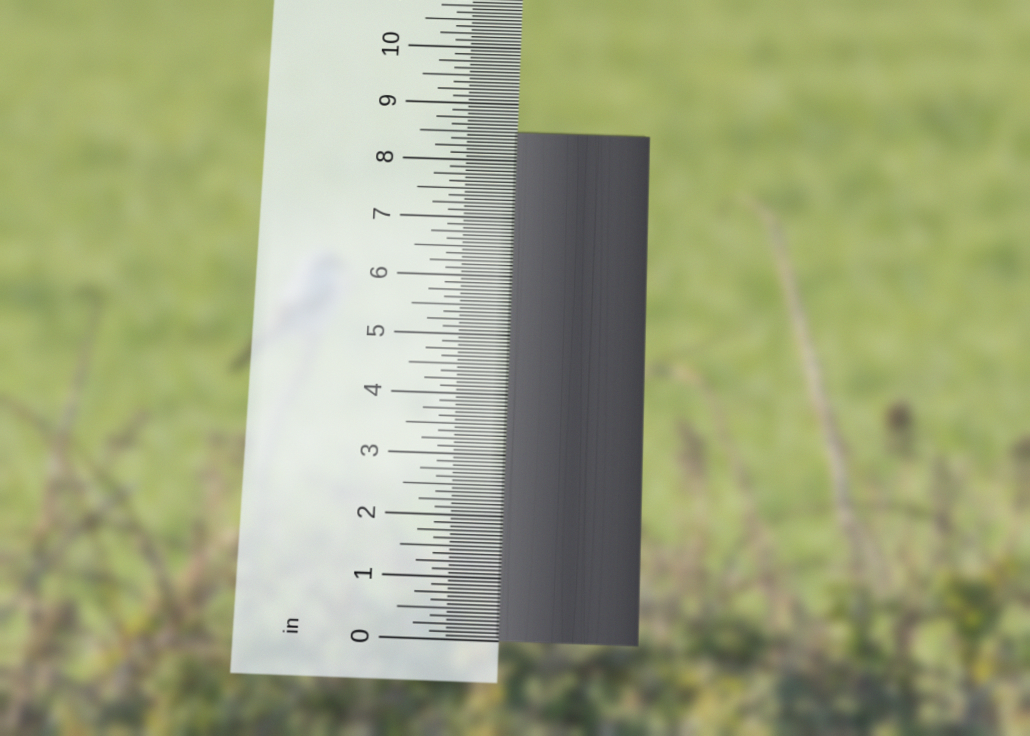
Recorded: 8.5 in
